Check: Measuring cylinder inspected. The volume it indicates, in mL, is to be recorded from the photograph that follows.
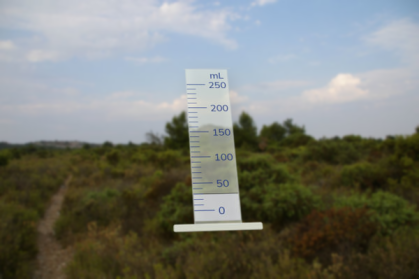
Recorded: 30 mL
